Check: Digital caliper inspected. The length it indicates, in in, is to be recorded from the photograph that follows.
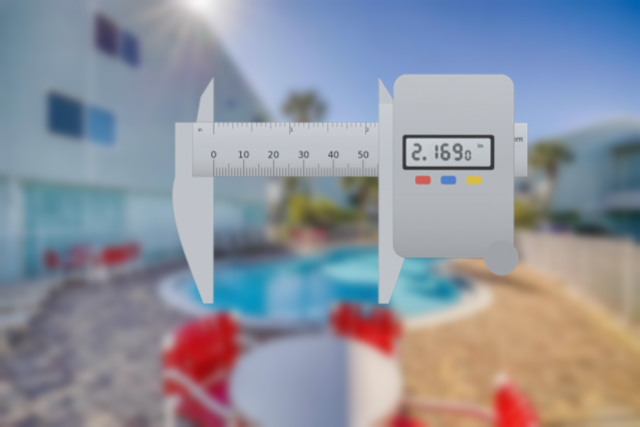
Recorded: 2.1690 in
